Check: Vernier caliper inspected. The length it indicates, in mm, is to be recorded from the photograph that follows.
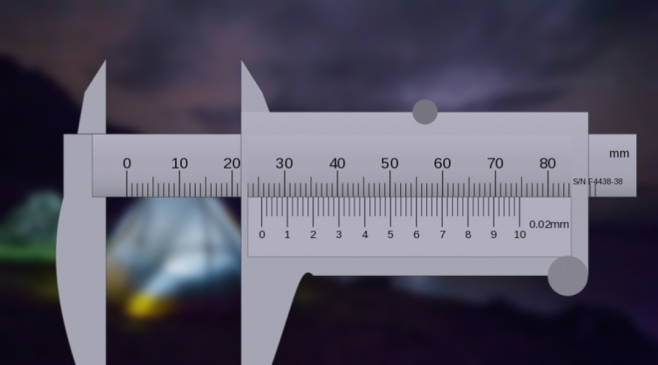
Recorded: 25.6 mm
